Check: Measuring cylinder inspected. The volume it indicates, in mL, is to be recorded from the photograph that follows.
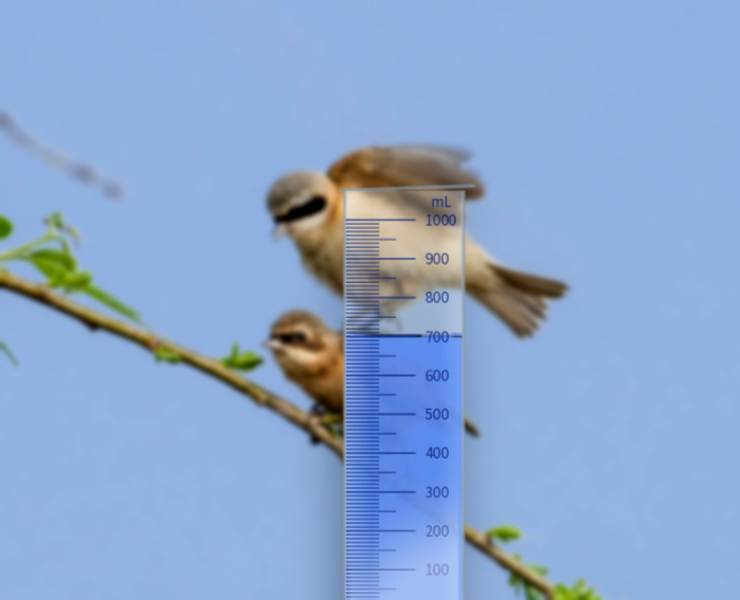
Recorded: 700 mL
